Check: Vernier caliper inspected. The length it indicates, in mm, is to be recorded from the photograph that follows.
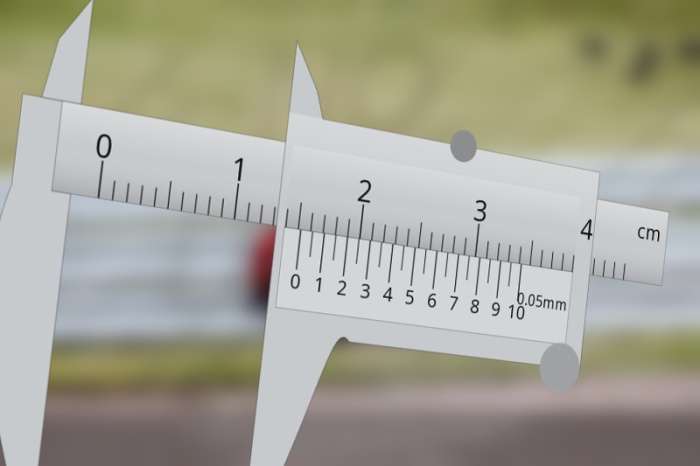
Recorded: 15.2 mm
